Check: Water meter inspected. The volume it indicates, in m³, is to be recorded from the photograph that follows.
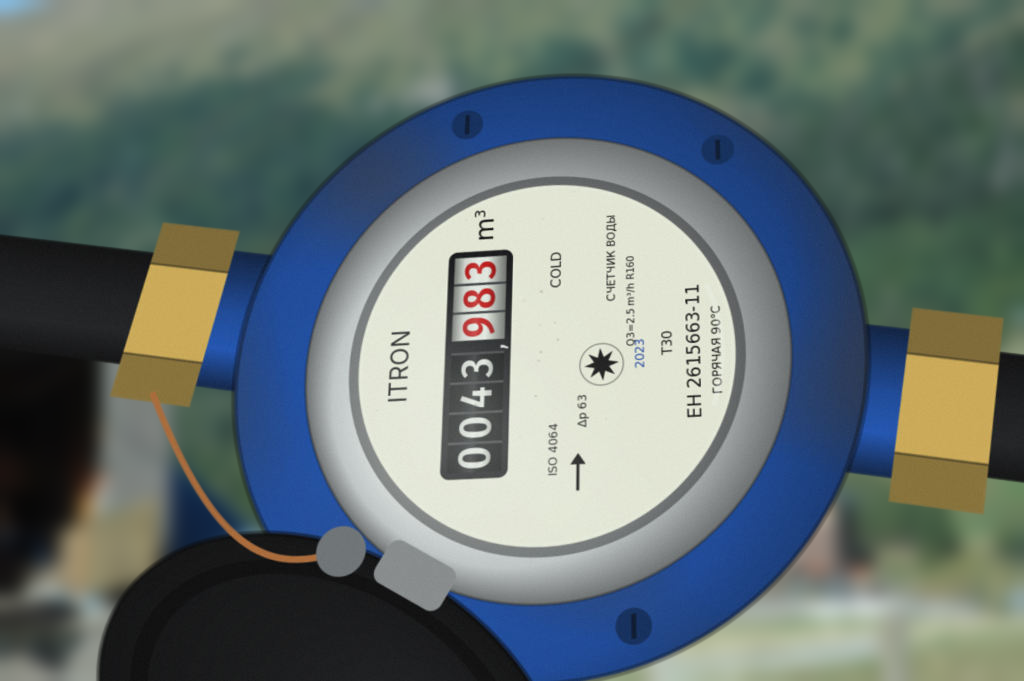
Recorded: 43.983 m³
